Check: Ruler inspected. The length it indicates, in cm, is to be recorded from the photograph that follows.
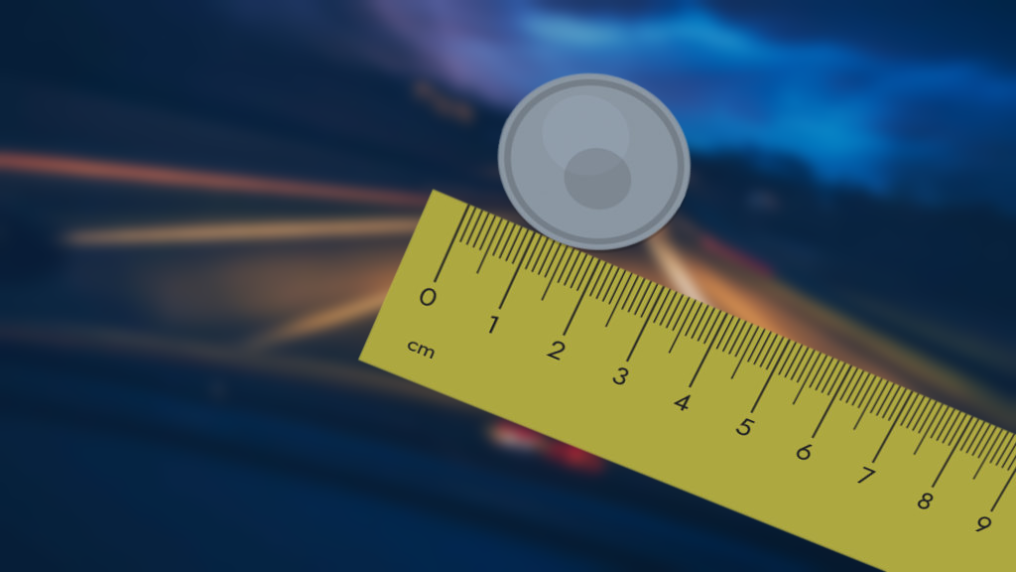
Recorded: 2.7 cm
